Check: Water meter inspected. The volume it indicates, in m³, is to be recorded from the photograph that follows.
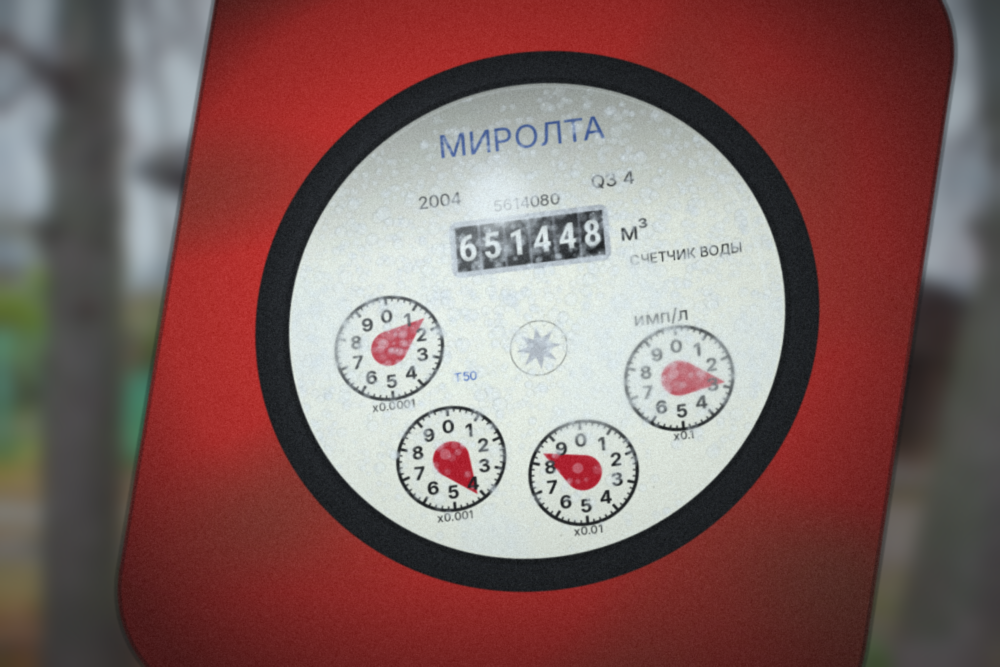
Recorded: 651448.2841 m³
